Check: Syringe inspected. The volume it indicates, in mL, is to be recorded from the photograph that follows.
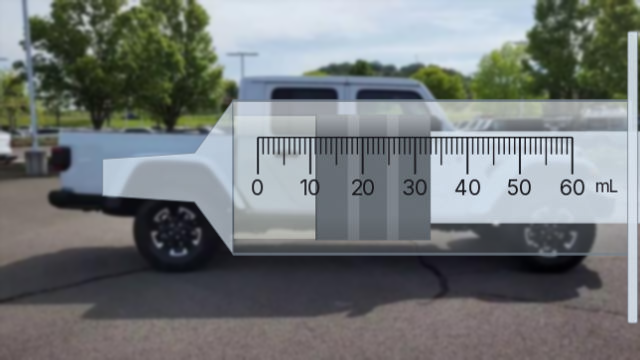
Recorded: 11 mL
